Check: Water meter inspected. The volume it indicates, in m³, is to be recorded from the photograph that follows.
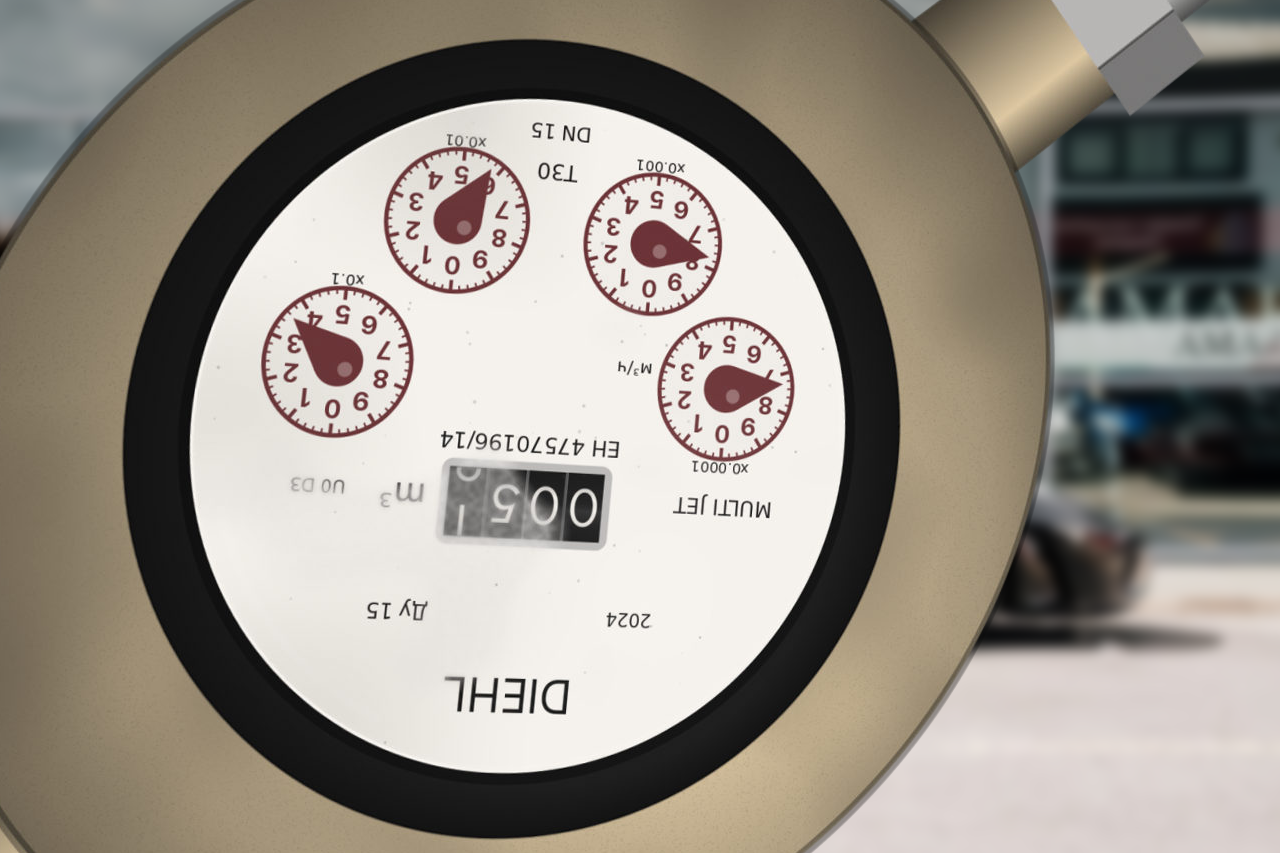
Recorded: 51.3577 m³
